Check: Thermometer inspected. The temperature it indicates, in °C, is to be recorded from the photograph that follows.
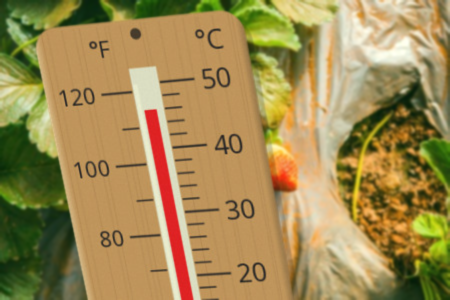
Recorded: 46 °C
